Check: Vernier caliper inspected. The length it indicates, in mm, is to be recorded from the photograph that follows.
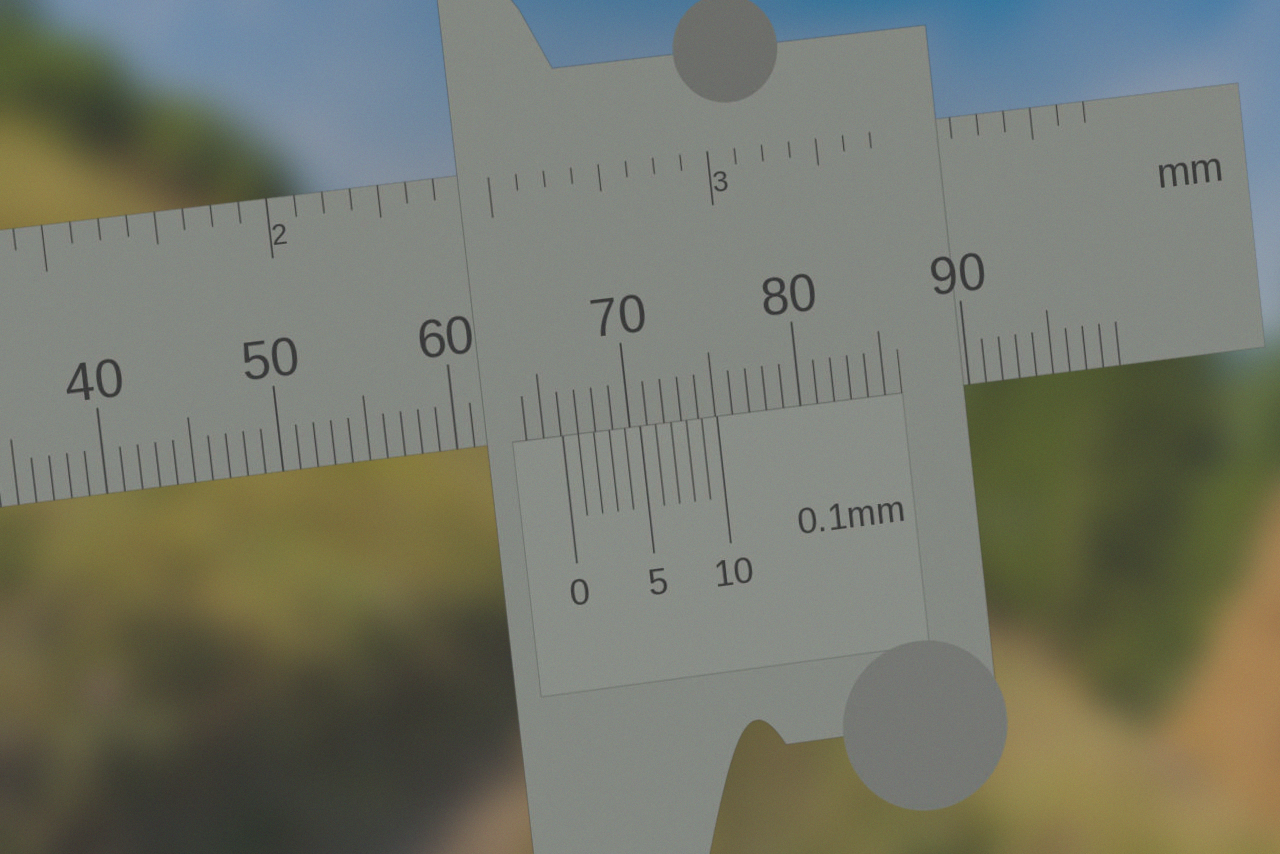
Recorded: 66.1 mm
